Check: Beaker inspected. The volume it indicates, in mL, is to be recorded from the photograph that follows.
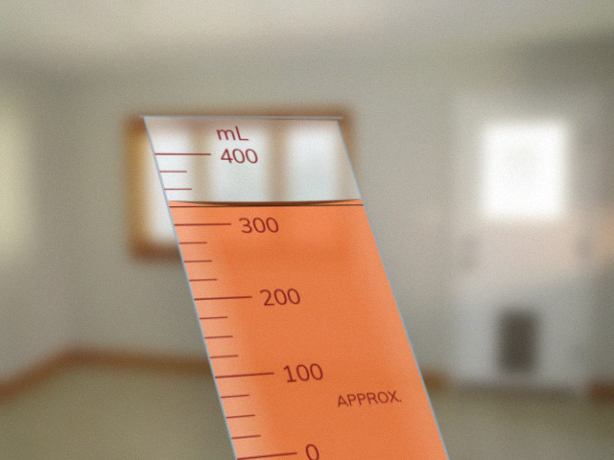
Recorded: 325 mL
